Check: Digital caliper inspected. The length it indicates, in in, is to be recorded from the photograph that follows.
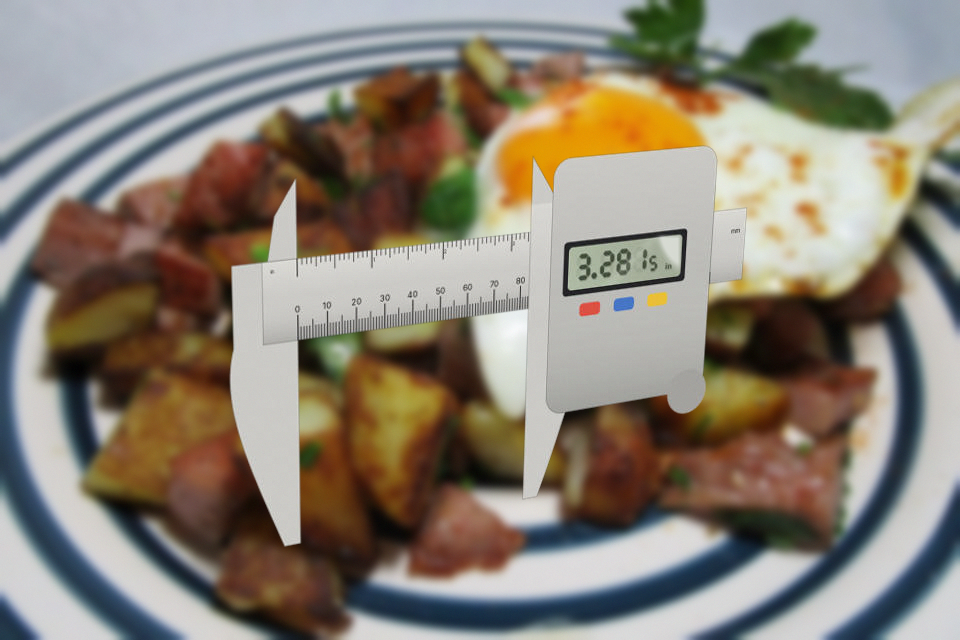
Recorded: 3.2815 in
